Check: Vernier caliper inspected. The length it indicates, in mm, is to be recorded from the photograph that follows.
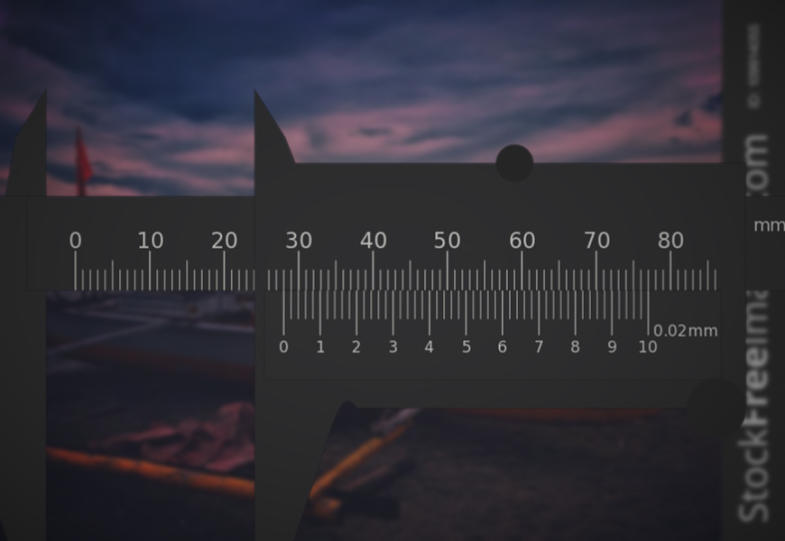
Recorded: 28.0 mm
